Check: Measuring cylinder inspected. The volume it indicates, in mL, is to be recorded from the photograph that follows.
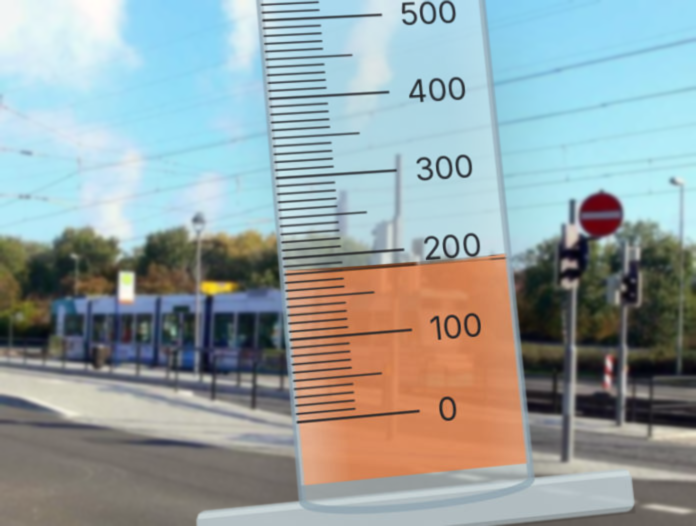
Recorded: 180 mL
